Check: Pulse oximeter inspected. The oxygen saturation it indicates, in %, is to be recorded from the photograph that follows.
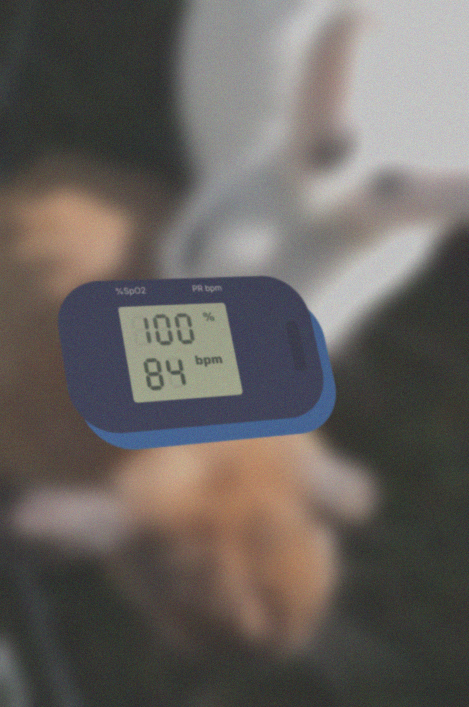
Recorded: 100 %
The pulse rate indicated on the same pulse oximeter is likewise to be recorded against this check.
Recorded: 84 bpm
